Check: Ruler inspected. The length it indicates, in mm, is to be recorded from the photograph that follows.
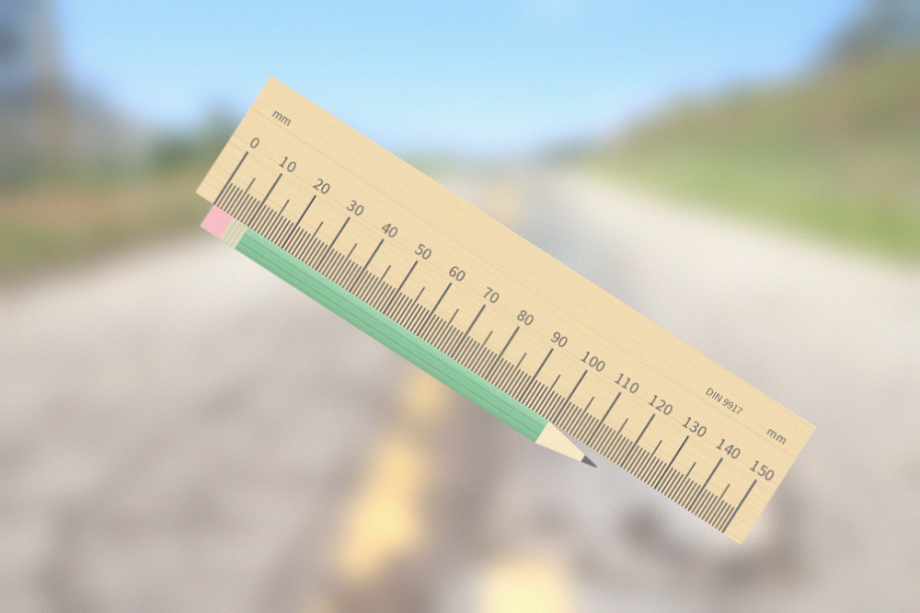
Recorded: 115 mm
